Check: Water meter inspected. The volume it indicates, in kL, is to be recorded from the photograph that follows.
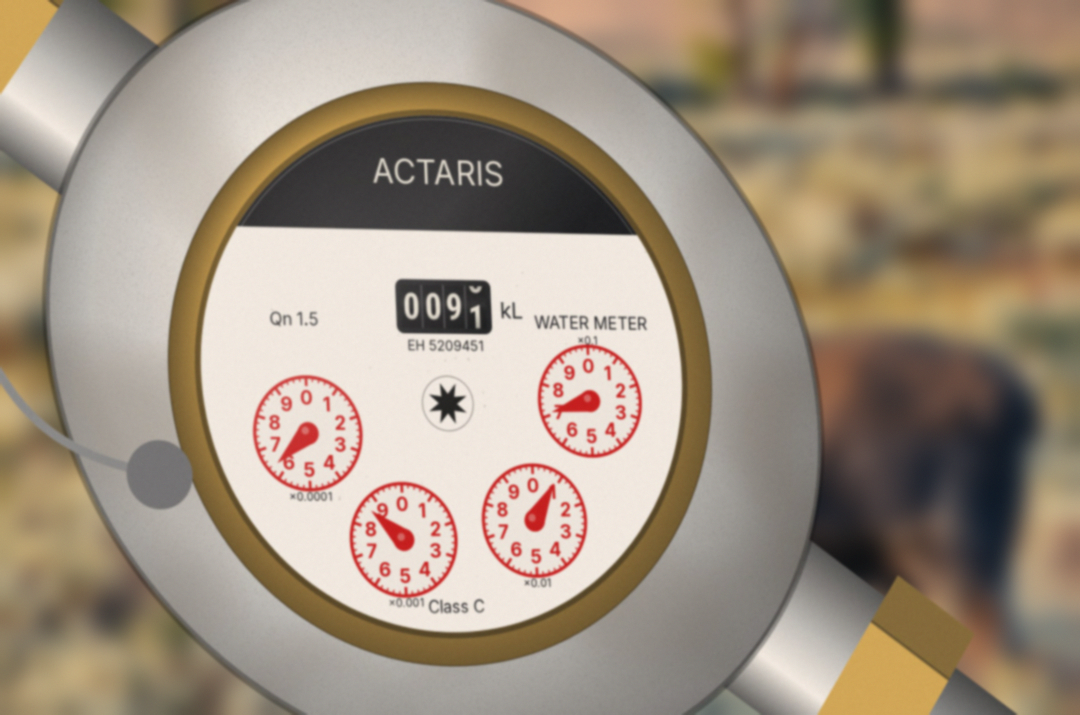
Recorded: 90.7086 kL
